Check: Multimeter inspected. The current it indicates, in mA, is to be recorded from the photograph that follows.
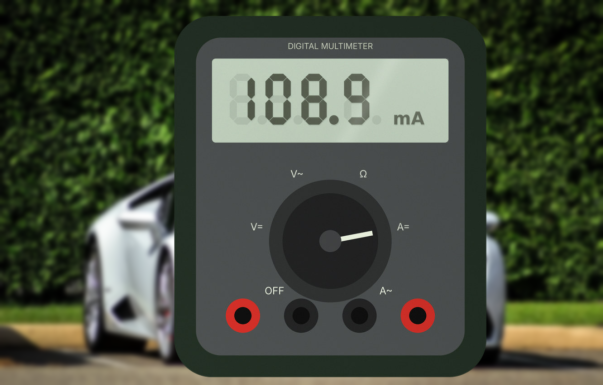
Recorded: 108.9 mA
